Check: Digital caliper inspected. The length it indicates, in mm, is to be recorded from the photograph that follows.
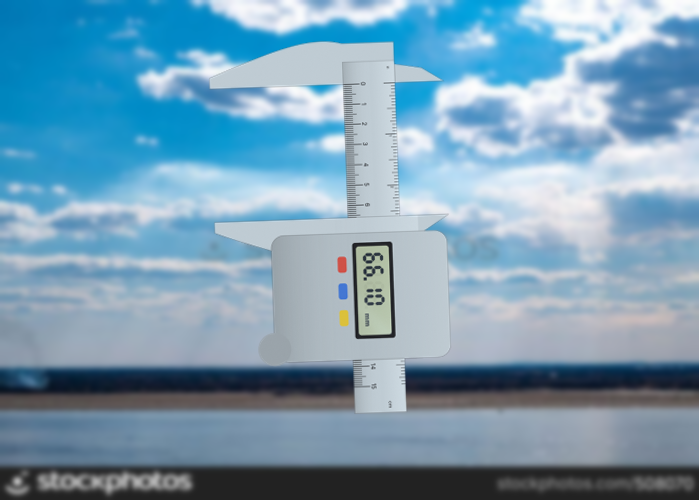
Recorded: 66.10 mm
